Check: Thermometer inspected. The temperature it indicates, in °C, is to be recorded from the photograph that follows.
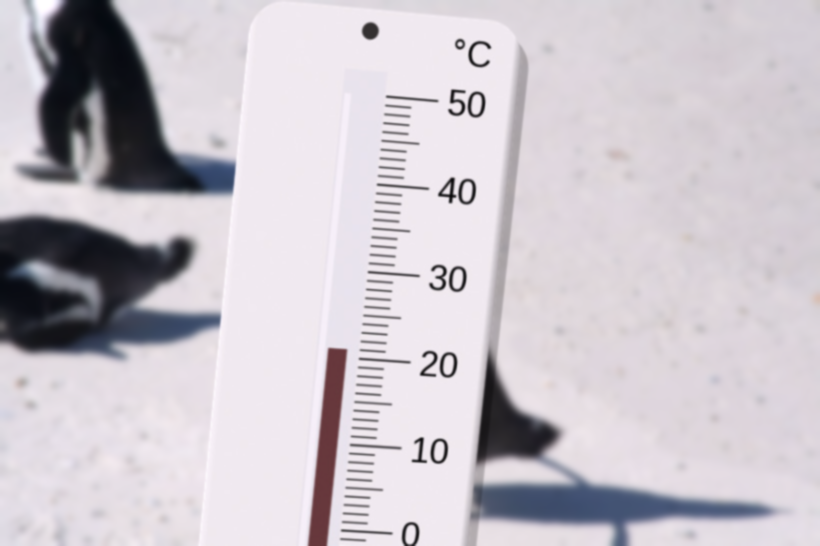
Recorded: 21 °C
